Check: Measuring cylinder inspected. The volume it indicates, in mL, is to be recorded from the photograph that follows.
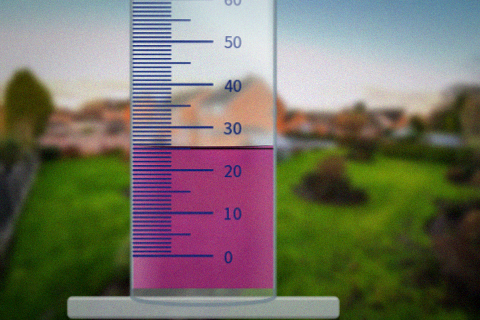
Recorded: 25 mL
